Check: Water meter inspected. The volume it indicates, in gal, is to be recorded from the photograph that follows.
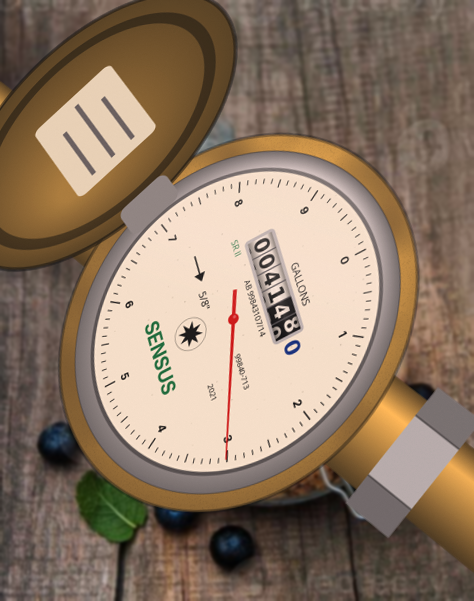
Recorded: 41483.0 gal
